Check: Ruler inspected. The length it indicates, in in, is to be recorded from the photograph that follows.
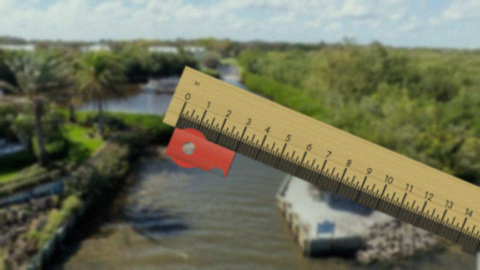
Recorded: 3 in
